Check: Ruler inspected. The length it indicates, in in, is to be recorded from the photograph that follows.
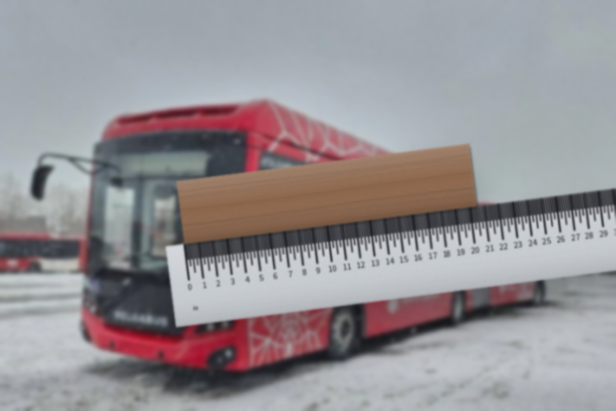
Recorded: 20.5 in
